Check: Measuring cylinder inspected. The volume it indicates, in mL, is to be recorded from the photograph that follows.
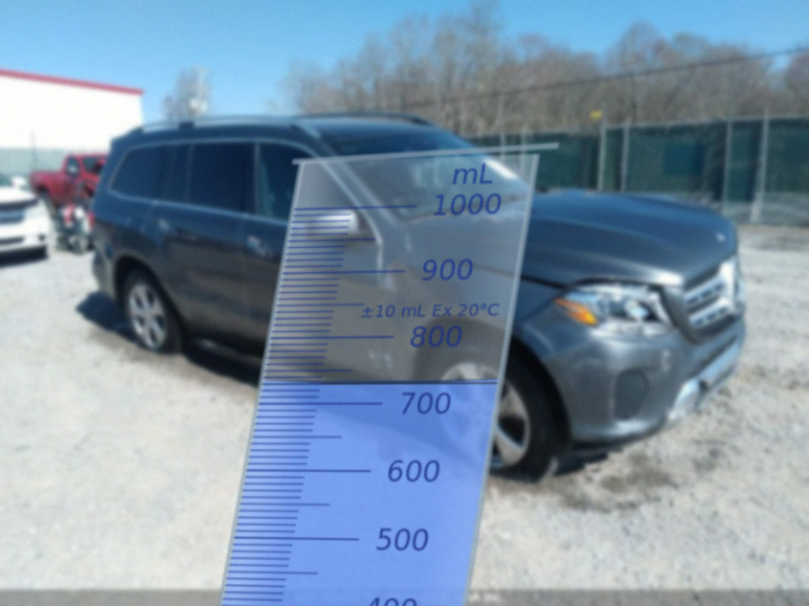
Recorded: 730 mL
